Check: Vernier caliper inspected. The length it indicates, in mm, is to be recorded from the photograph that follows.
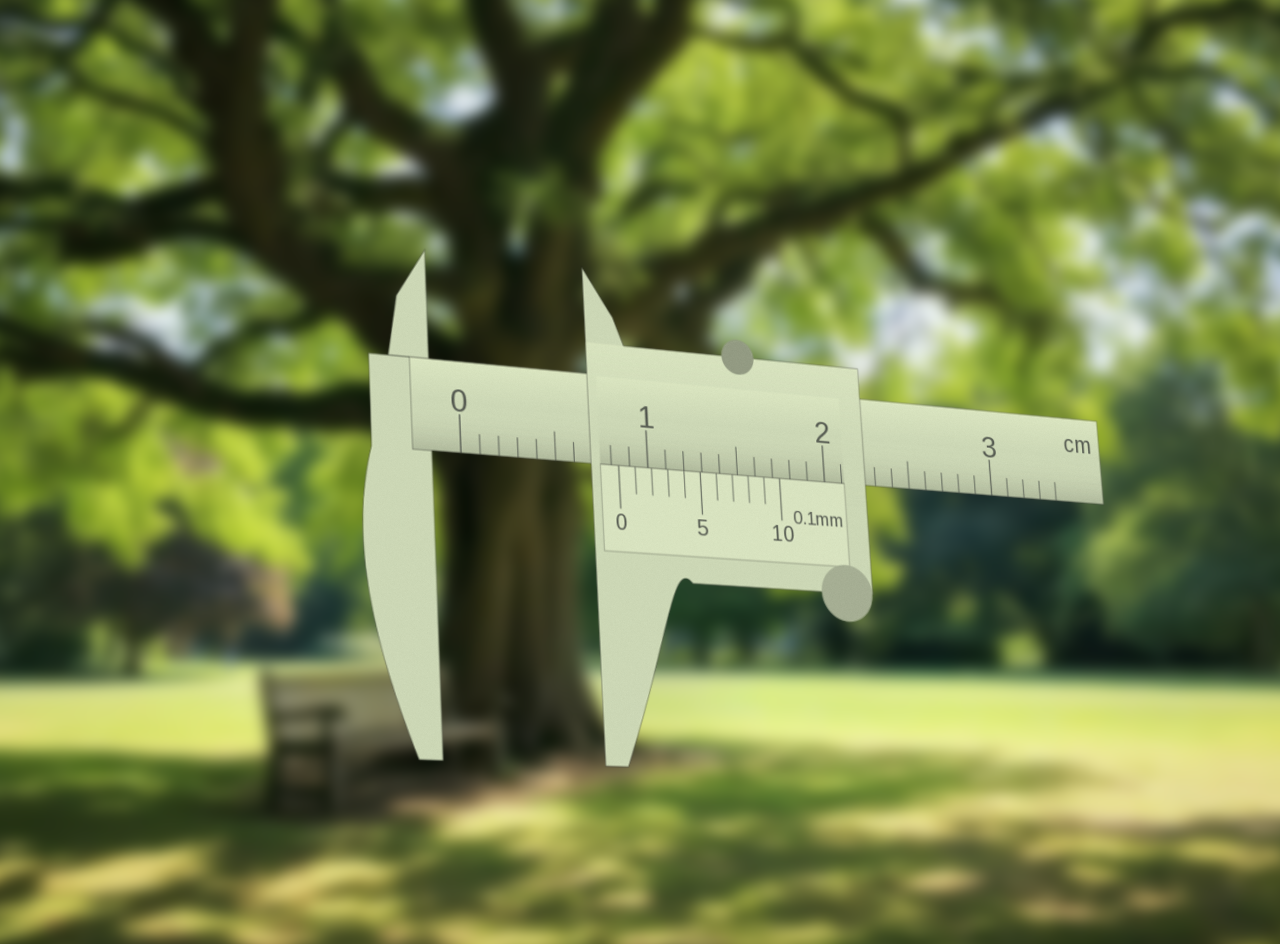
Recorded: 8.4 mm
